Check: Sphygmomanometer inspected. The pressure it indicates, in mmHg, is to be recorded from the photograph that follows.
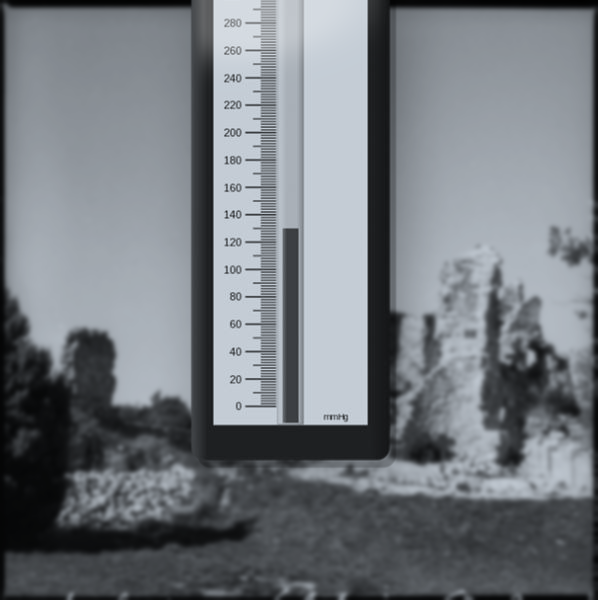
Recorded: 130 mmHg
